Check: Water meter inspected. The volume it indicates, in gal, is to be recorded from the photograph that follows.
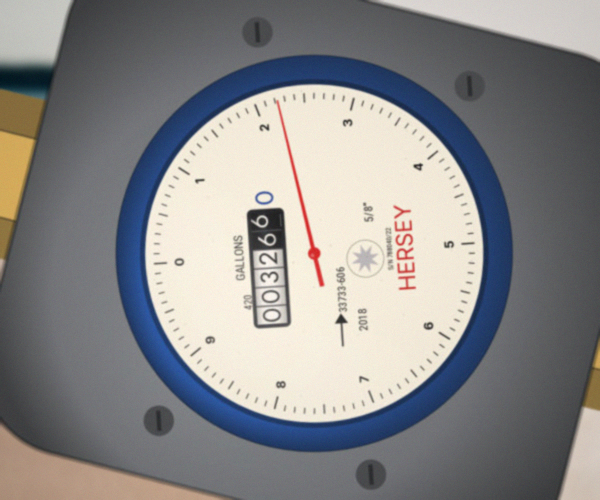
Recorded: 32662.2 gal
